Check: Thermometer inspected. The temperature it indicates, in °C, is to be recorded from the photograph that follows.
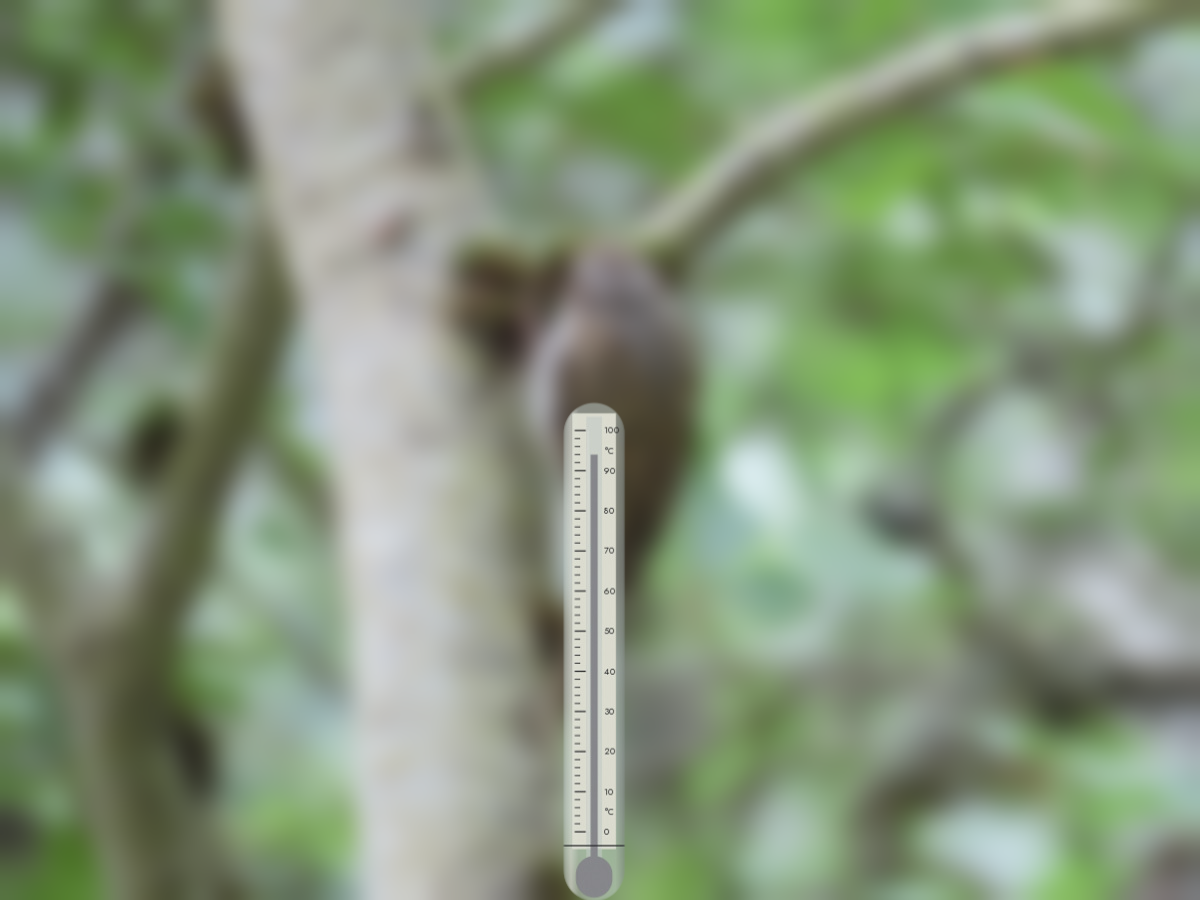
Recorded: 94 °C
